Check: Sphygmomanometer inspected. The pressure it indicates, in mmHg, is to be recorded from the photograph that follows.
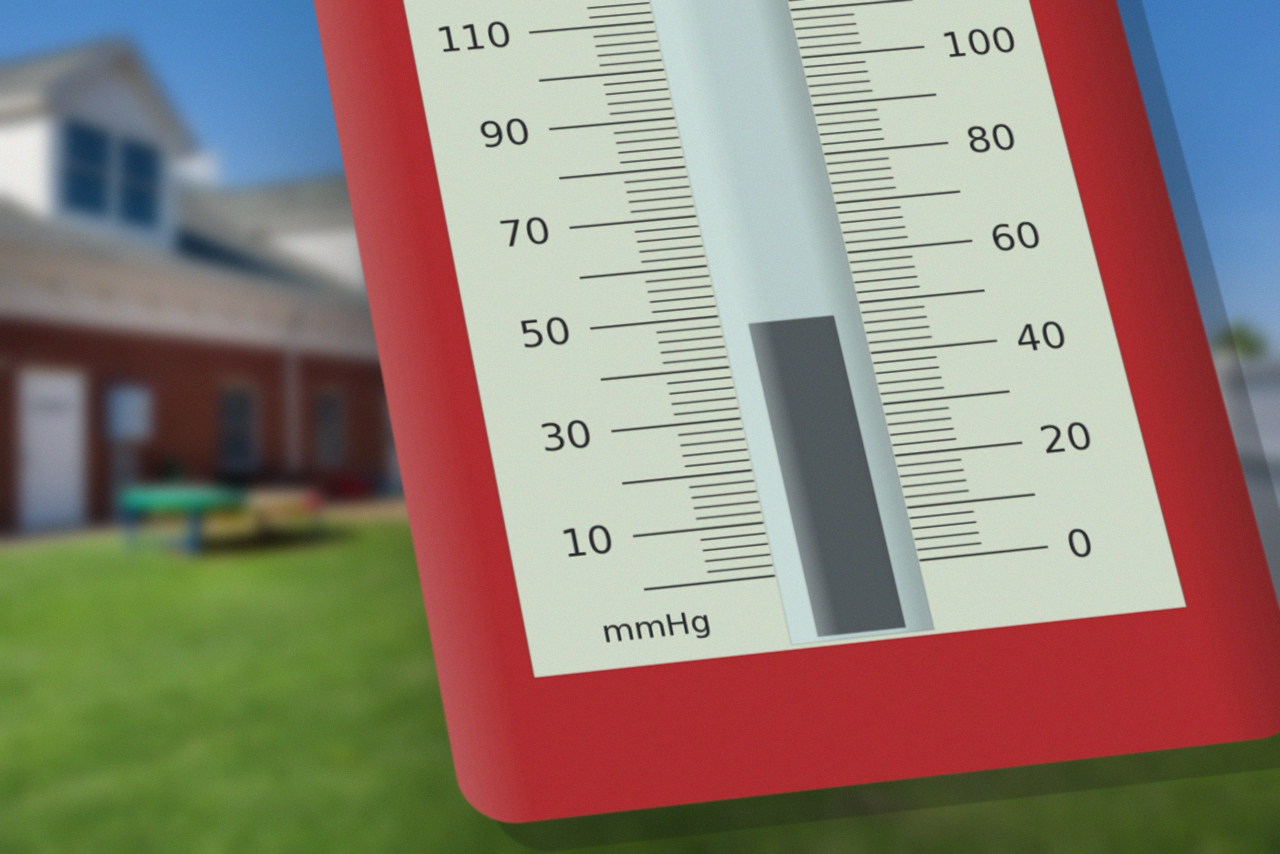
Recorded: 48 mmHg
